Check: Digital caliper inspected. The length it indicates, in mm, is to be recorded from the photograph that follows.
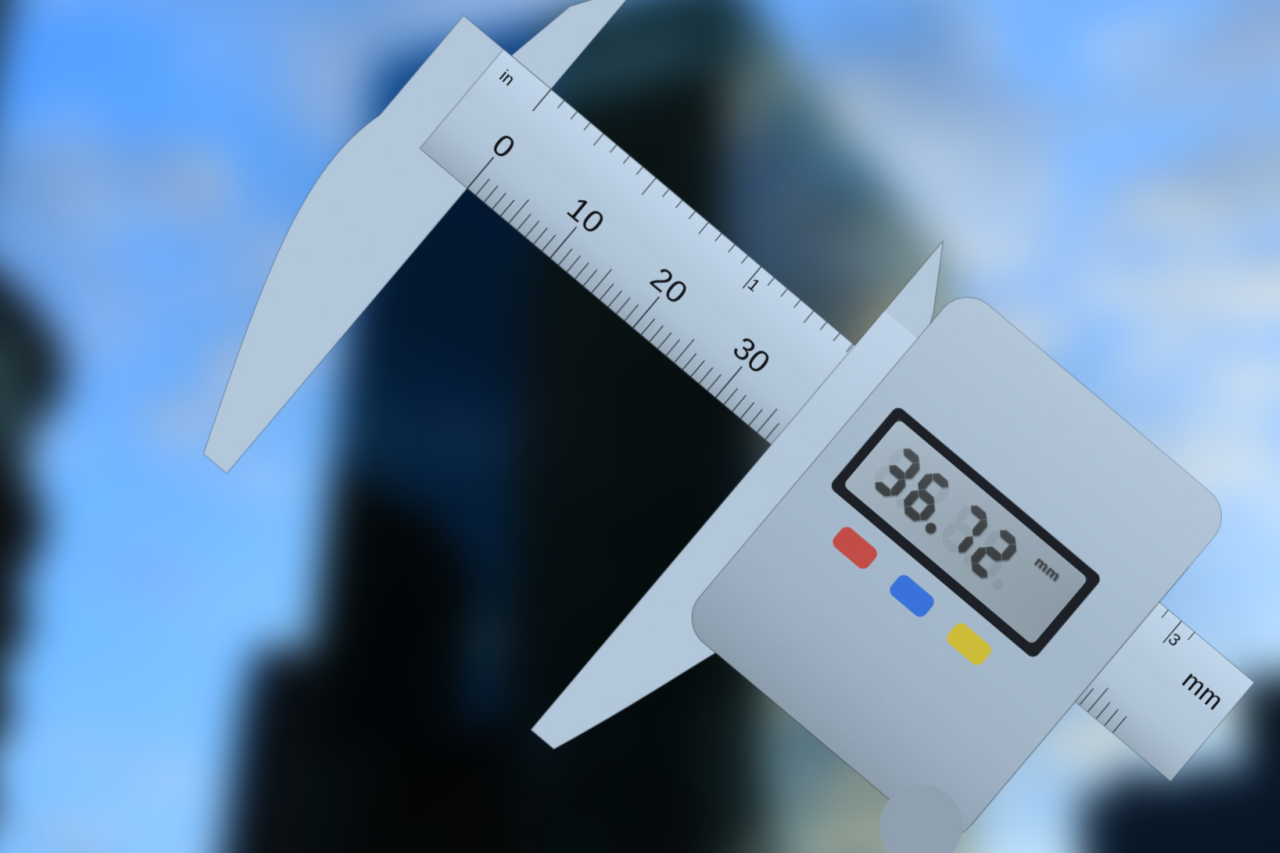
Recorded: 36.72 mm
